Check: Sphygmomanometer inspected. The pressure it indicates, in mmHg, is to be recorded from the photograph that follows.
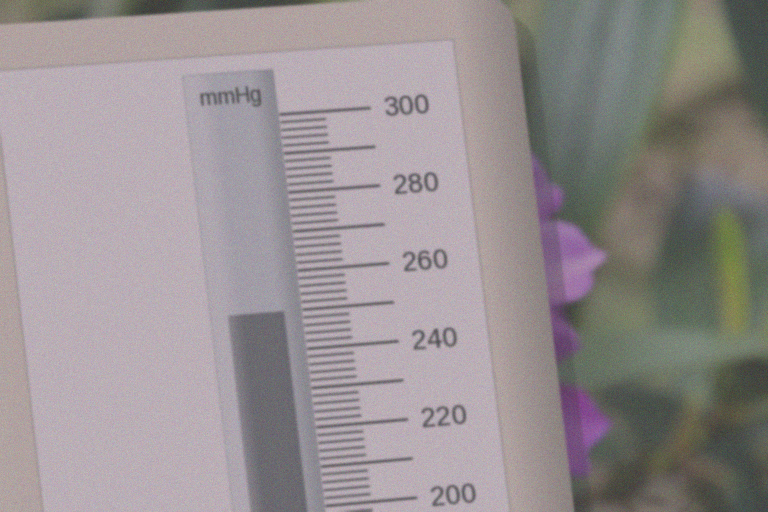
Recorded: 250 mmHg
